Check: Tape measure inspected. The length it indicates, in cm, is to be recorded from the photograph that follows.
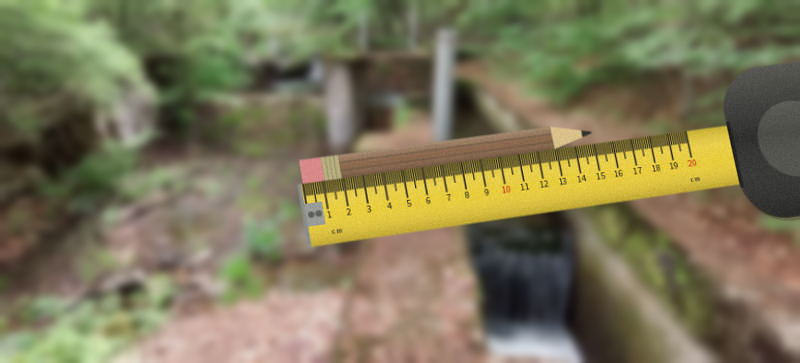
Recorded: 15 cm
